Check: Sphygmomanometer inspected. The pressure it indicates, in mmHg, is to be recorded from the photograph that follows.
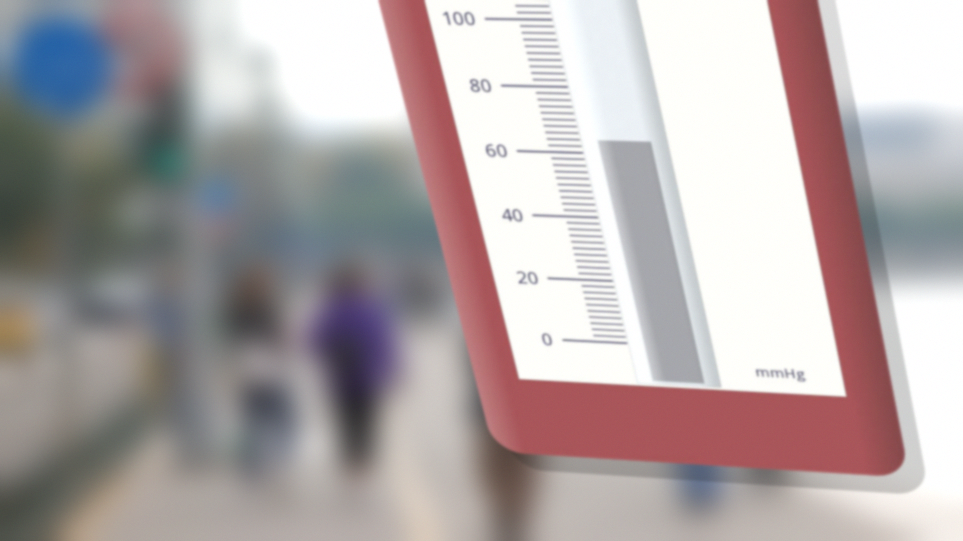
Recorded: 64 mmHg
